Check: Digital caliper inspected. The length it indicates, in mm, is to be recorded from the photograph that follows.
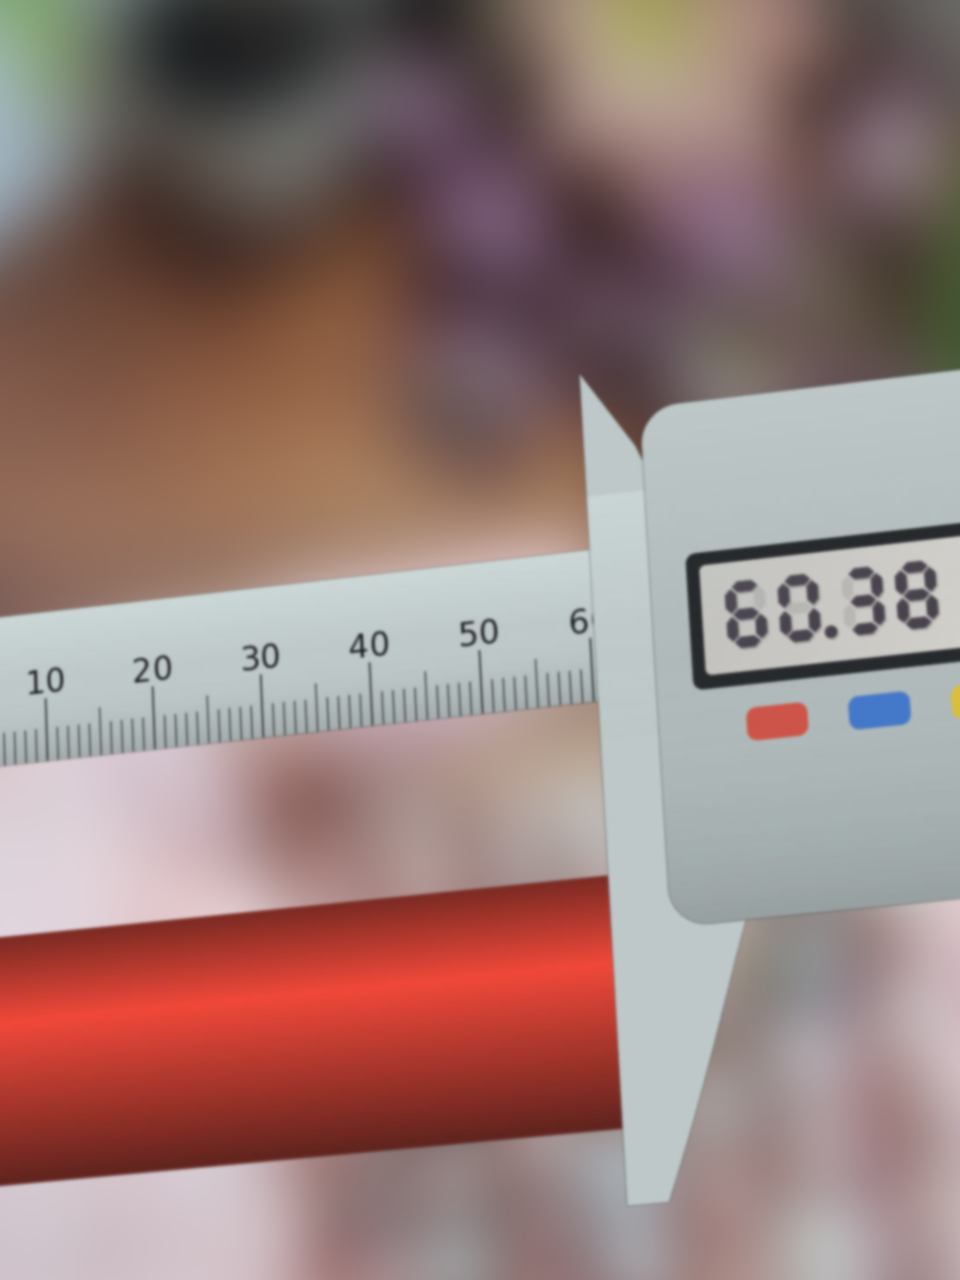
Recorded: 60.38 mm
